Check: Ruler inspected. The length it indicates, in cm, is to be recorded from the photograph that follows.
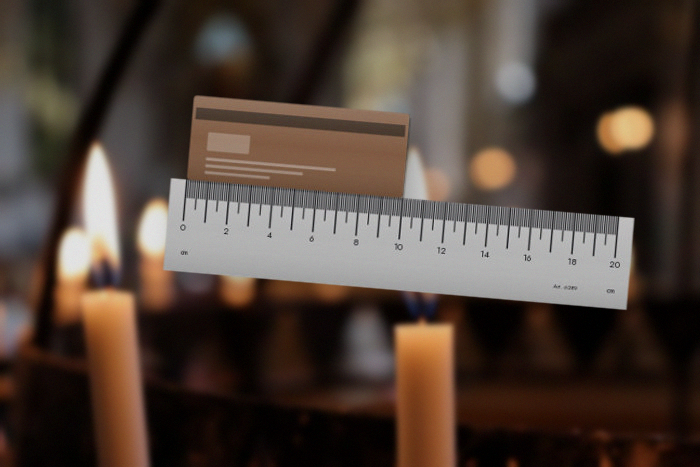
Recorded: 10 cm
